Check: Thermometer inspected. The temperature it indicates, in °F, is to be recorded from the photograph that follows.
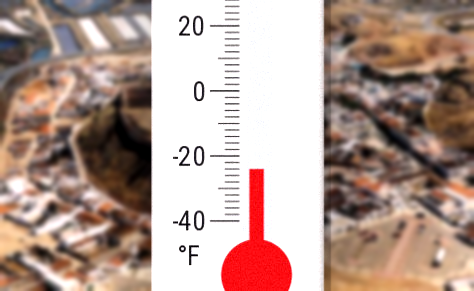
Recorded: -24 °F
